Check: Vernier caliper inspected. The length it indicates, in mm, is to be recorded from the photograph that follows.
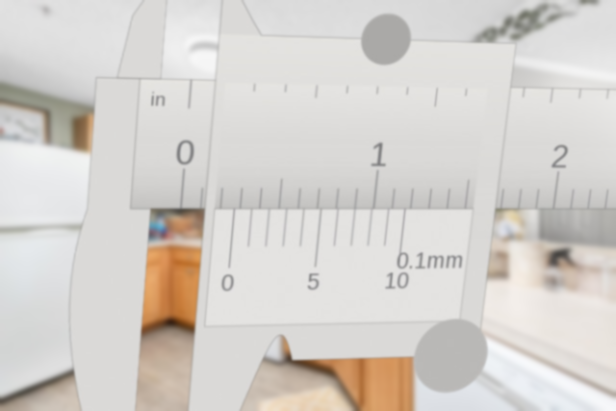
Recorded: 2.7 mm
